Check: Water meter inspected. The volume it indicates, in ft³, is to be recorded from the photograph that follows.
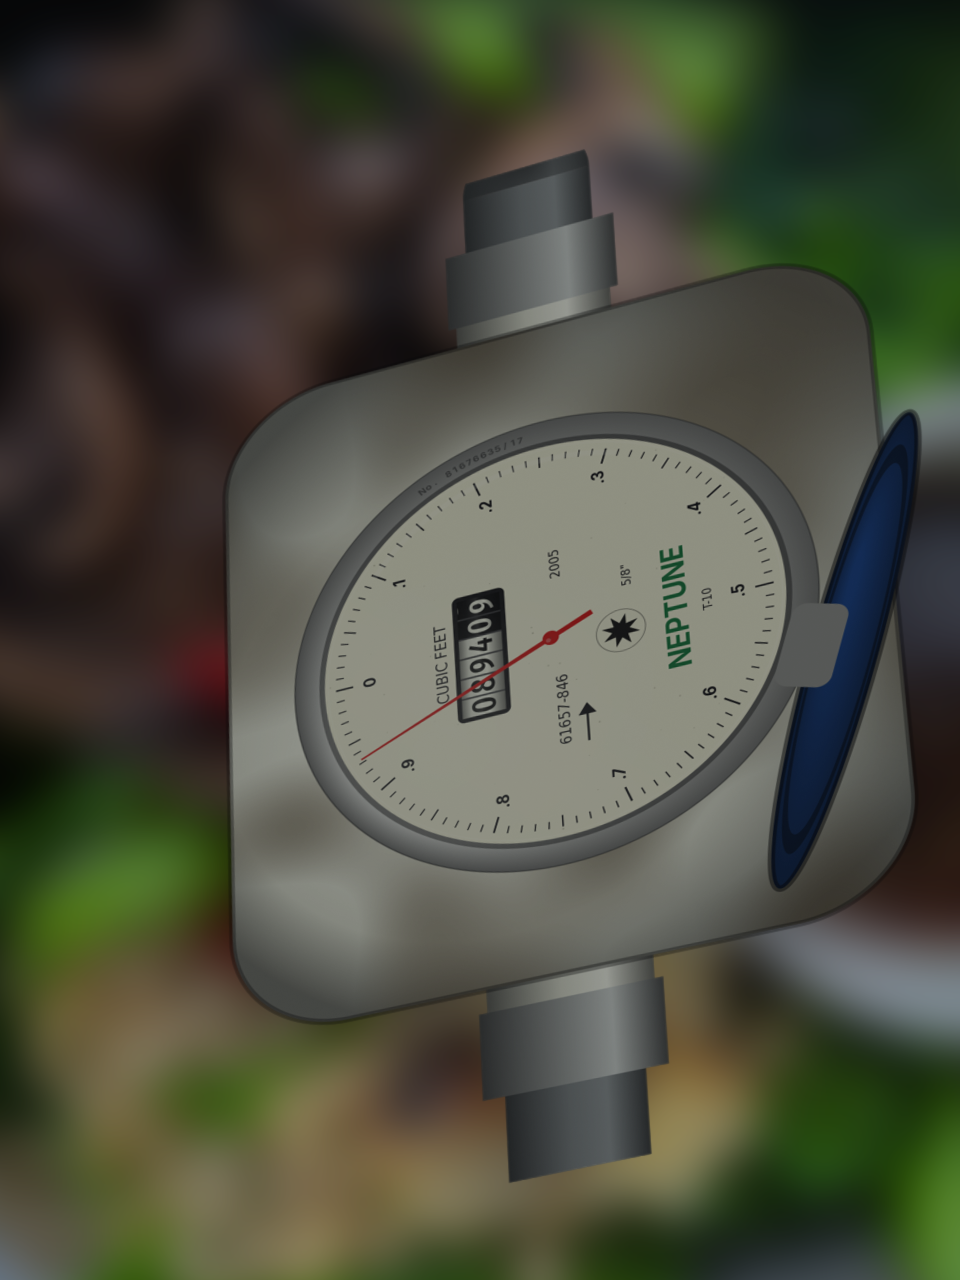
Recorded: 89408.93 ft³
